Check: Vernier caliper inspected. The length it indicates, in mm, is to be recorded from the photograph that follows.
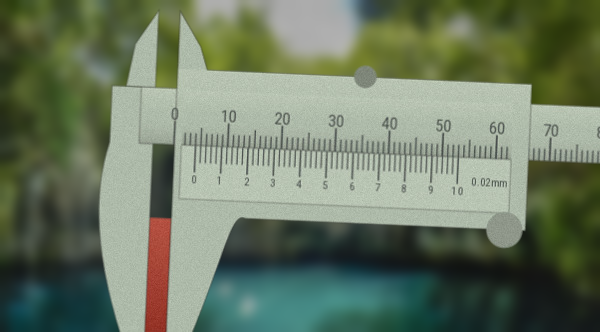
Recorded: 4.0 mm
